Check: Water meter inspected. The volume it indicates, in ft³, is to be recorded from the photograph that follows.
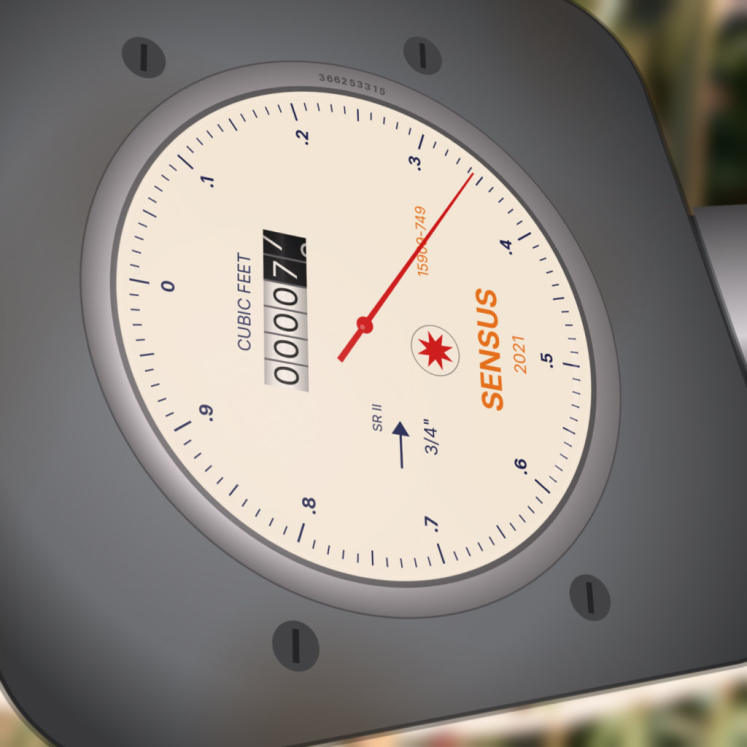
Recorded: 77.34 ft³
